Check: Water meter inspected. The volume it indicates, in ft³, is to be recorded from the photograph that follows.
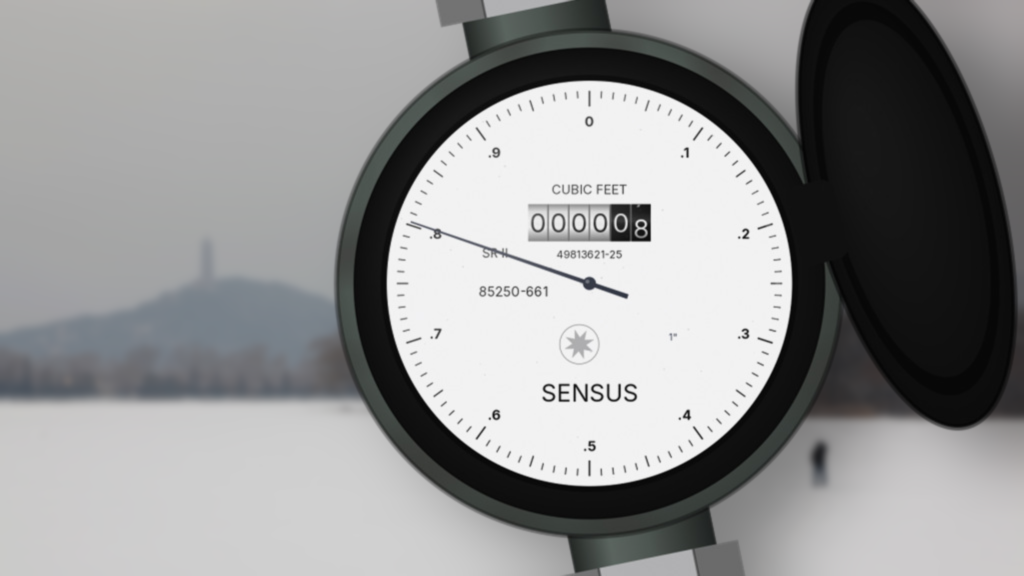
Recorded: 7.80 ft³
